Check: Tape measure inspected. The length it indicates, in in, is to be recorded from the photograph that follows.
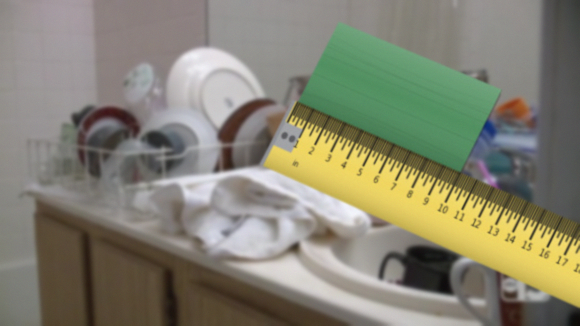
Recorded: 10 in
